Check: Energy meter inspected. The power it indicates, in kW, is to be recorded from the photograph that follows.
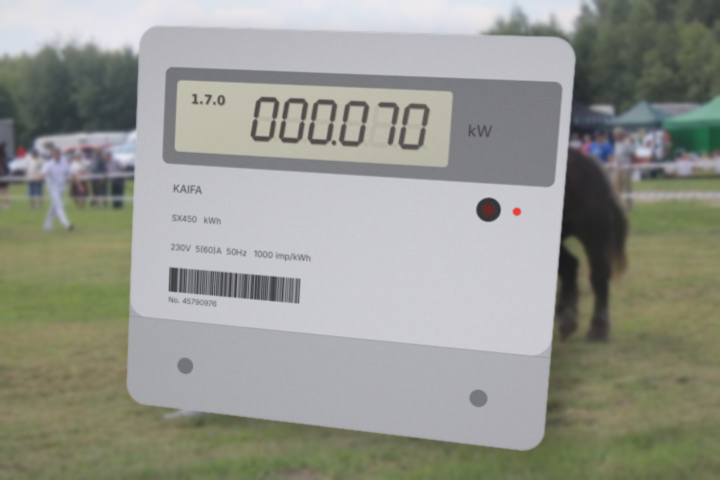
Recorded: 0.070 kW
